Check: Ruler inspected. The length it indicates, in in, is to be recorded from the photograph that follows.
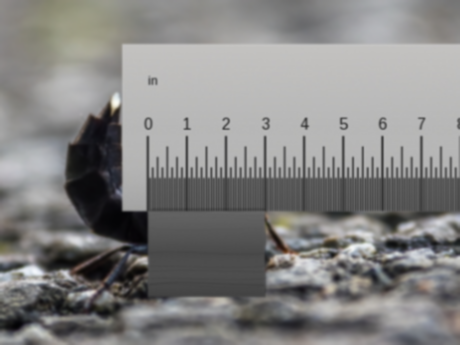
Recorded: 3 in
